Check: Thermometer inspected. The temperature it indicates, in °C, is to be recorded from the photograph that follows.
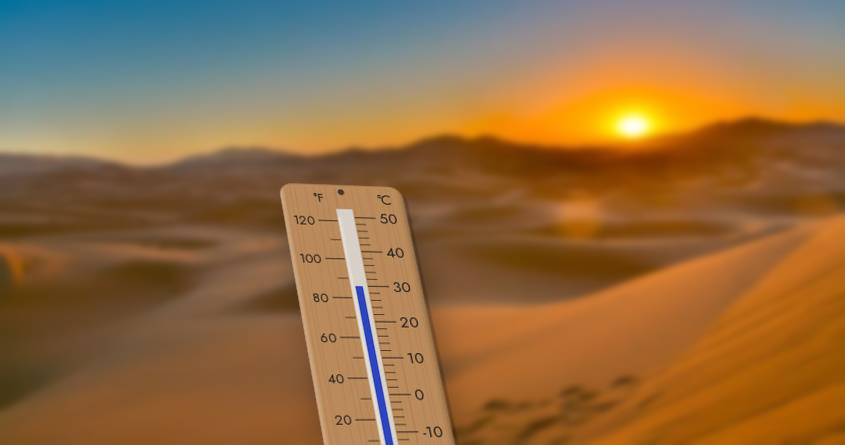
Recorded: 30 °C
